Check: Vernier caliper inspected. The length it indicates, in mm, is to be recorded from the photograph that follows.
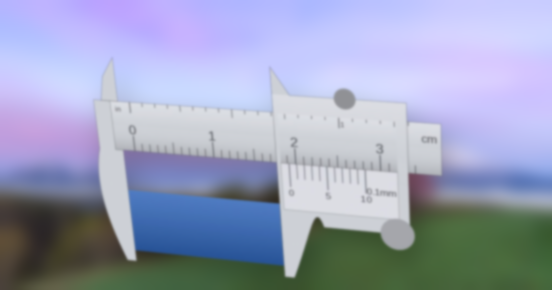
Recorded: 19.2 mm
